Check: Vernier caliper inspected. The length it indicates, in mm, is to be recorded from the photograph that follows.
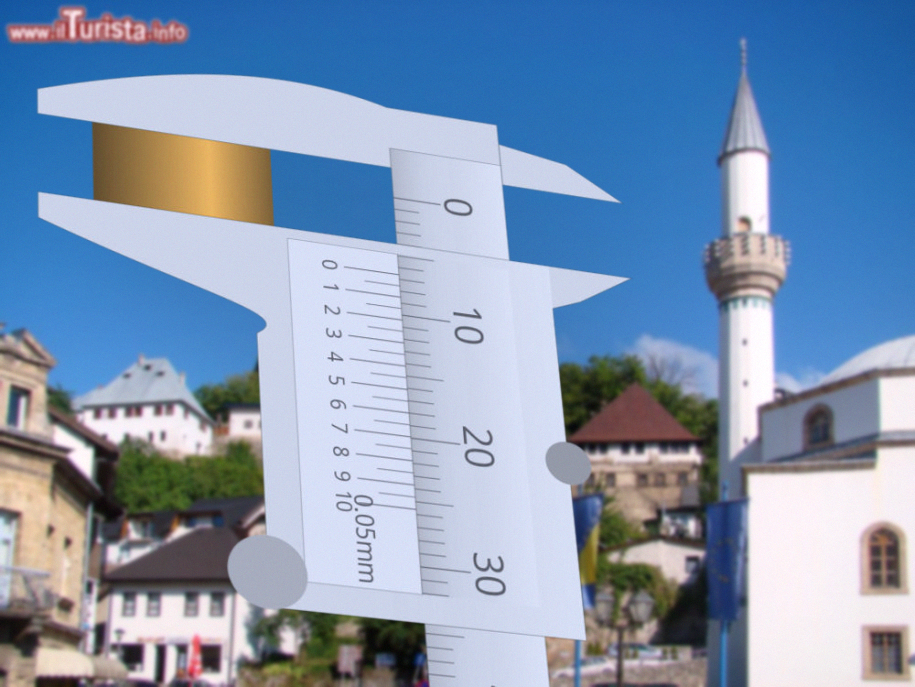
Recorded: 6.6 mm
